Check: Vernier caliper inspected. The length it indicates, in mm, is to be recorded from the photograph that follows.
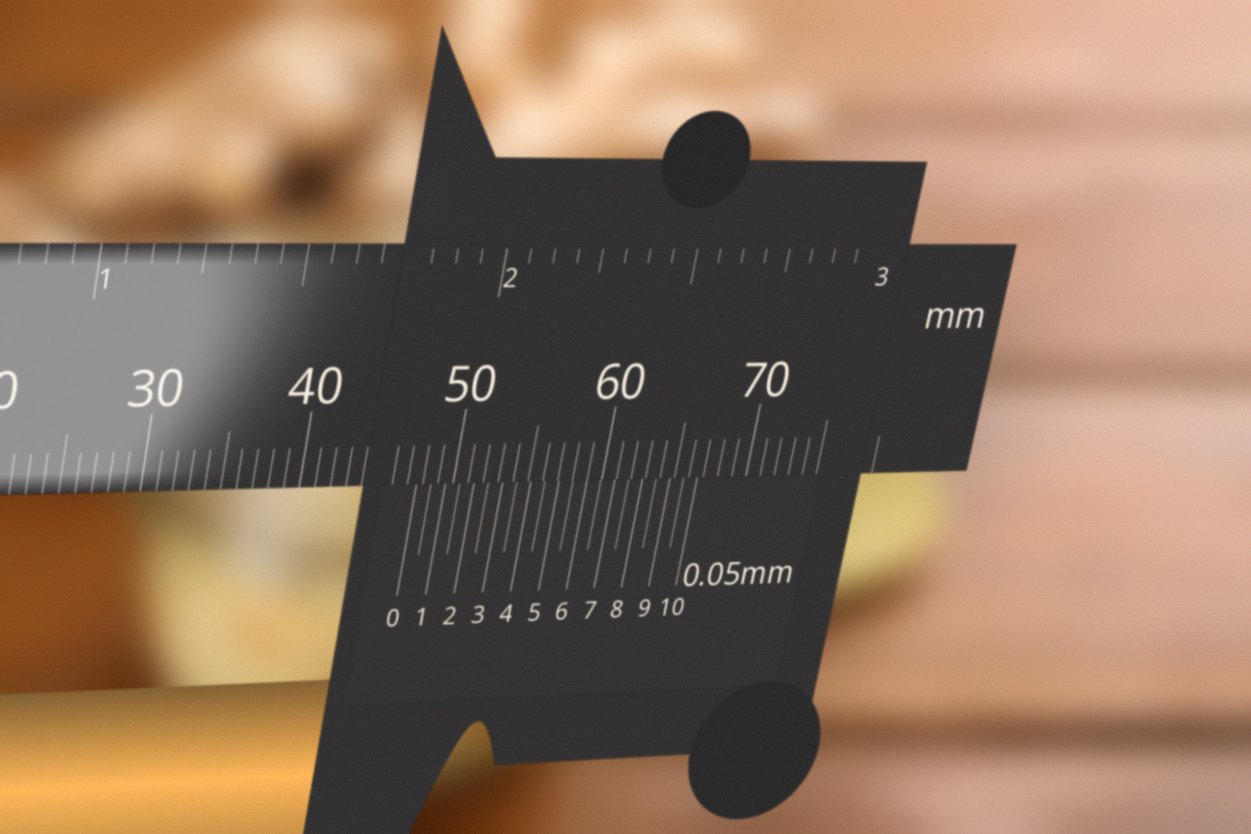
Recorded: 47.6 mm
